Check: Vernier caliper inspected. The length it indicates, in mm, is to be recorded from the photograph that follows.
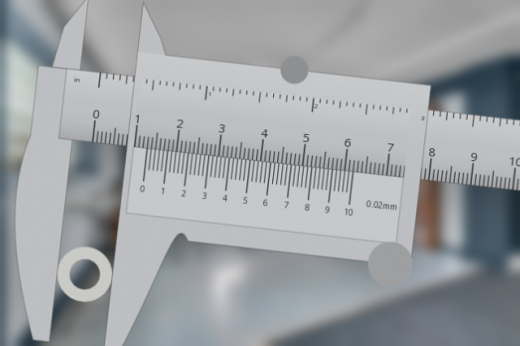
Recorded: 13.0 mm
